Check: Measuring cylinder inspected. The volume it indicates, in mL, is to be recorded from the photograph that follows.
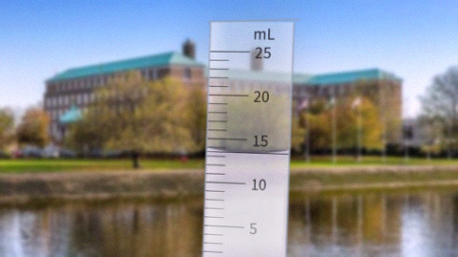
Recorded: 13.5 mL
